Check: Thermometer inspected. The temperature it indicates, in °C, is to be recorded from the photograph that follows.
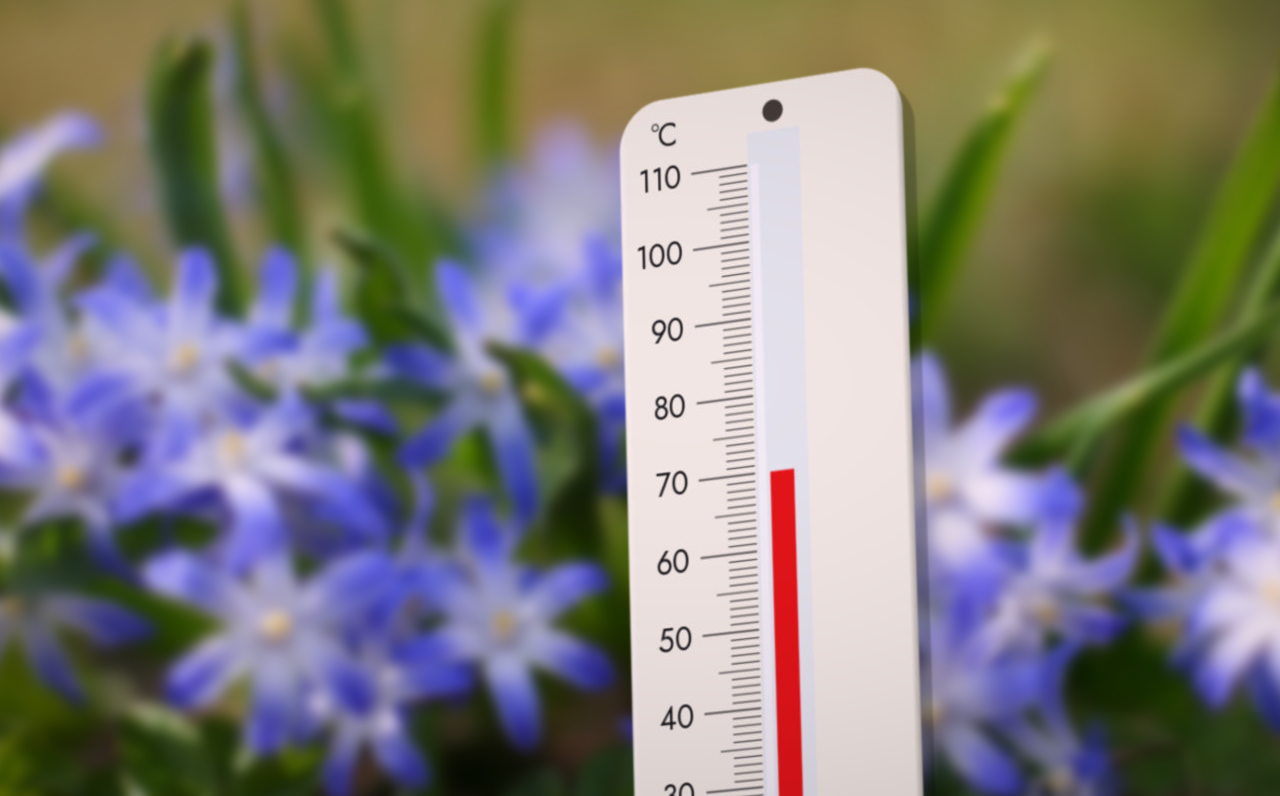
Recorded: 70 °C
